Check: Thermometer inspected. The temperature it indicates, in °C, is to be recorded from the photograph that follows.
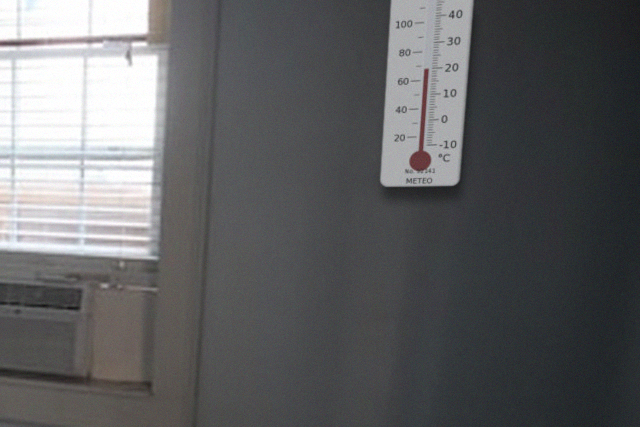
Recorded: 20 °C
